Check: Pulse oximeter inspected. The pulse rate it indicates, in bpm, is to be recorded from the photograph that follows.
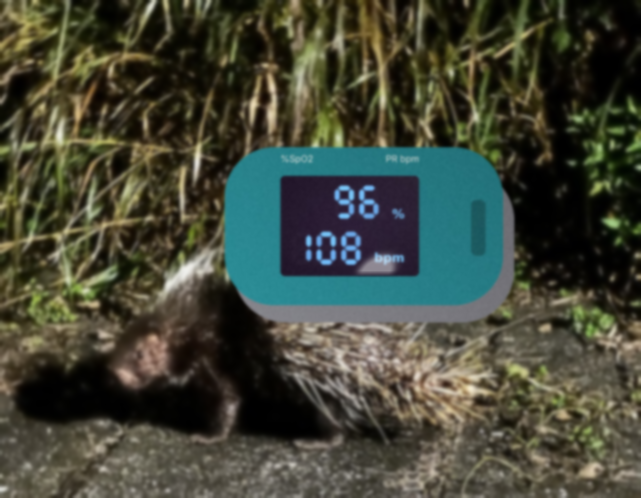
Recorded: 108 bpm
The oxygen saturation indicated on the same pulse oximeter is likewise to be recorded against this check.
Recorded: 96 %
